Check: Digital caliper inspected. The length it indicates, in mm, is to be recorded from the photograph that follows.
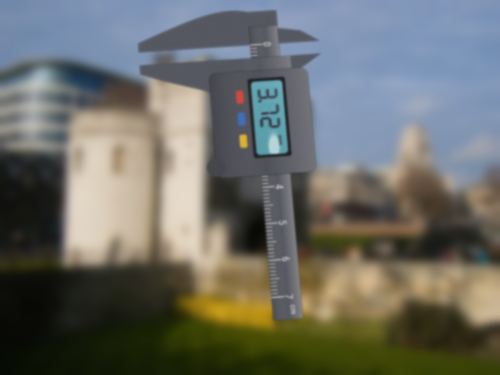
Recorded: 3.72 mm
